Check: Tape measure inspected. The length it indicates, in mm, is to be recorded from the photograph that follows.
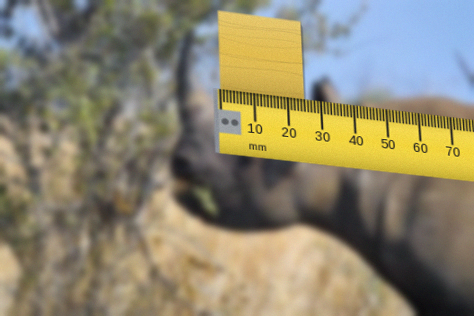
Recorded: 25 mm
